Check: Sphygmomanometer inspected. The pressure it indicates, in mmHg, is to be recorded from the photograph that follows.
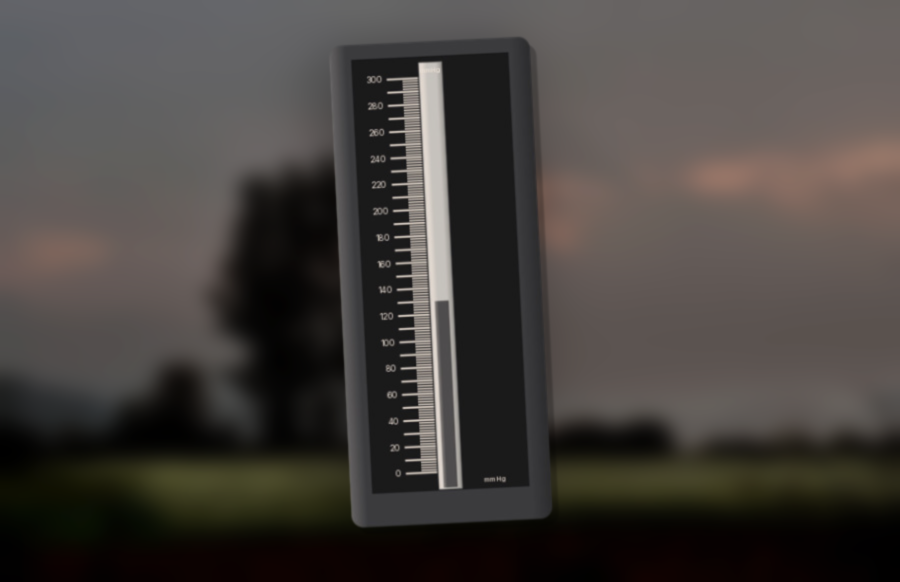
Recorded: 130 mmHg
